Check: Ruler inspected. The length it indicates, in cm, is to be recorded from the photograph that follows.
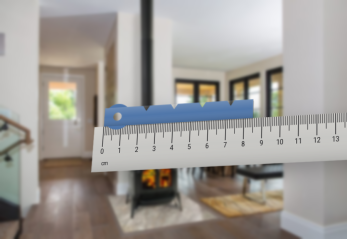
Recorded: 8.5 cm
